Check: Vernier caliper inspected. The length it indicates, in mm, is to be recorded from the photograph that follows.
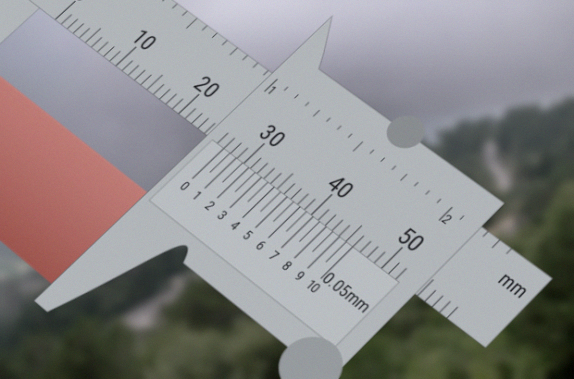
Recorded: 27.0 mm
